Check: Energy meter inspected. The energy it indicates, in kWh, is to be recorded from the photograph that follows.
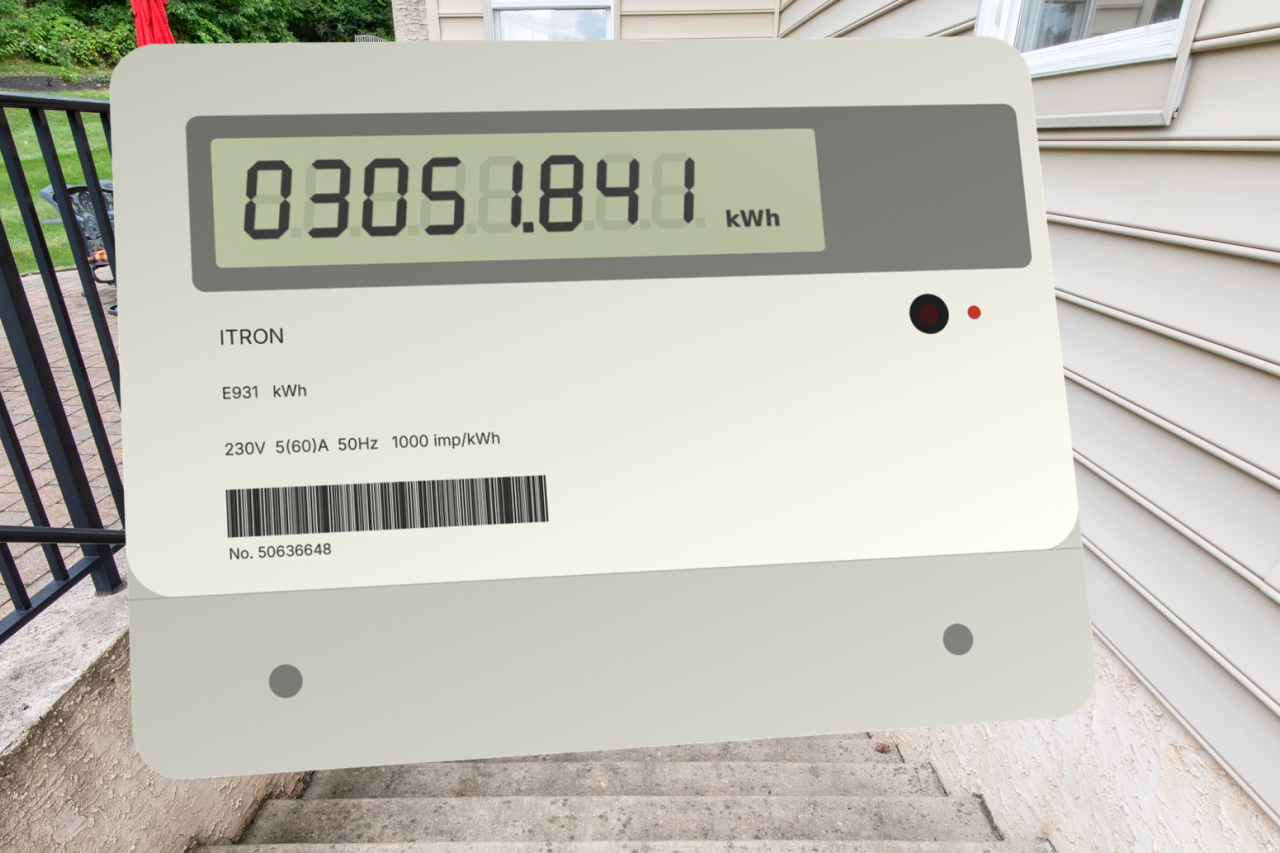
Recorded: 3051.841 kWh
